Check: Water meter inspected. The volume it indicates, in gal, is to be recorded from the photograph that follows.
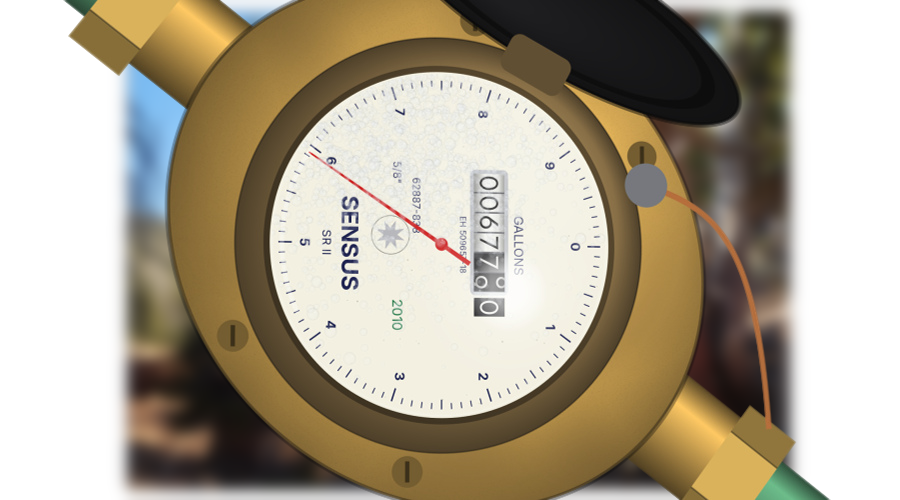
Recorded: 67785.9 gal
